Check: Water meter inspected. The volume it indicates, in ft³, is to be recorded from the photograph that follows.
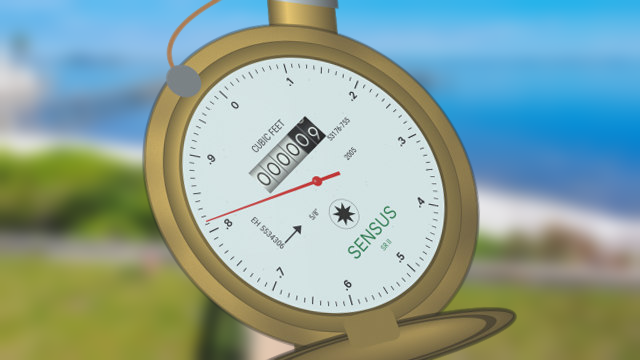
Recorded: 8.81 ft³
